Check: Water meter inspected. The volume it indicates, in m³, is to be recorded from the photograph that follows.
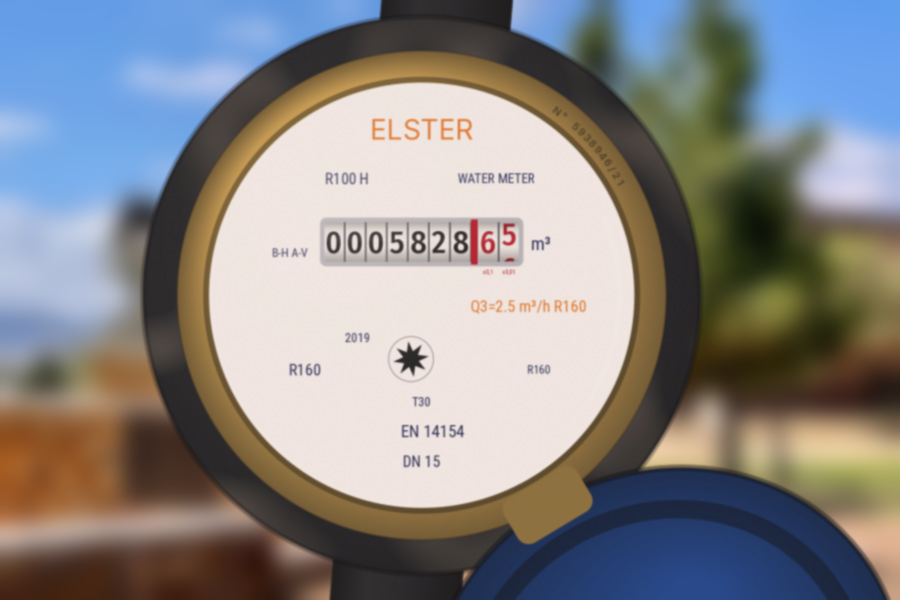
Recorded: 5828.65 m³
